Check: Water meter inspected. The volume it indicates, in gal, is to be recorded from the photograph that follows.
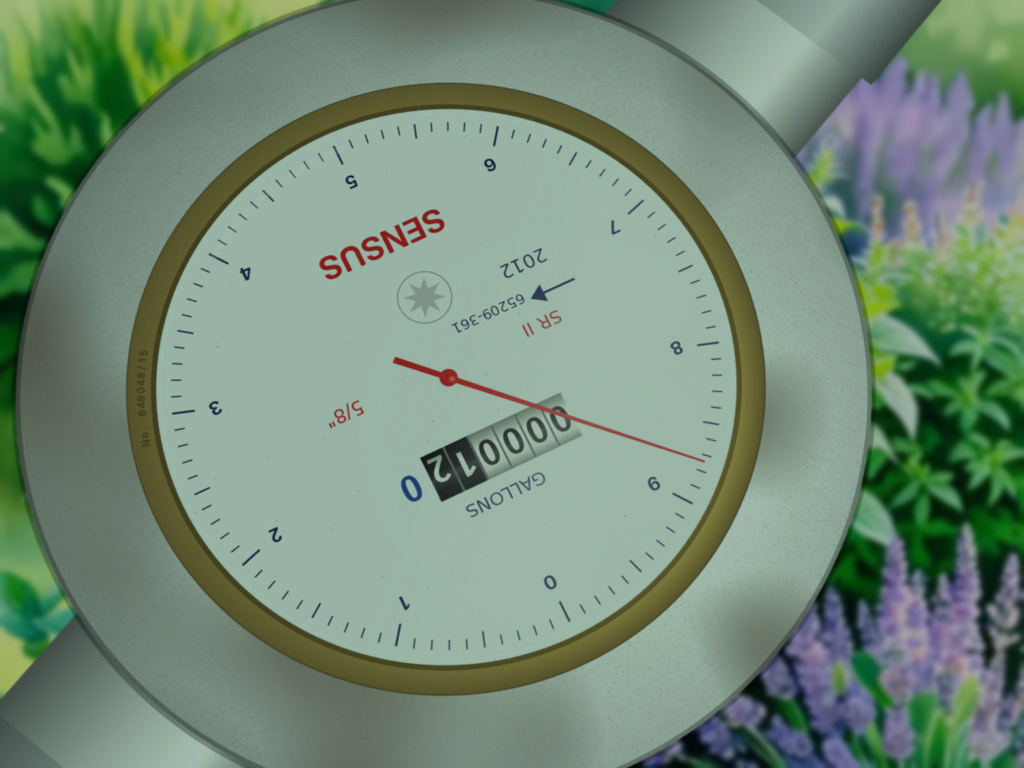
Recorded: 118.7 gal
